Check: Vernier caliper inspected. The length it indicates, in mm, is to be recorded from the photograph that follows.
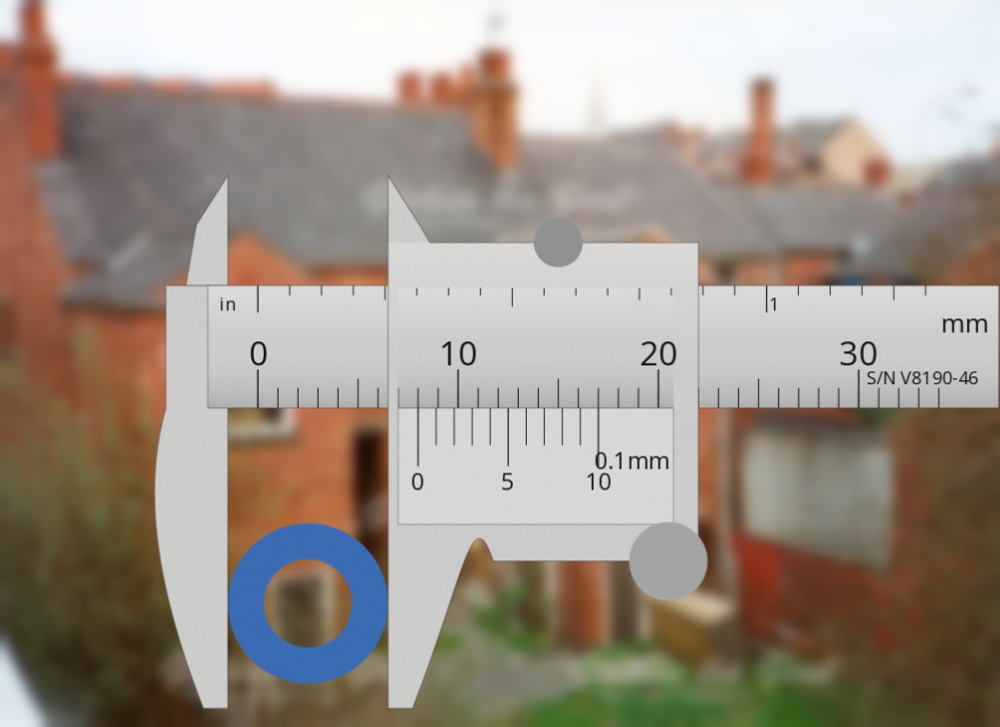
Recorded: 8.0 mm
